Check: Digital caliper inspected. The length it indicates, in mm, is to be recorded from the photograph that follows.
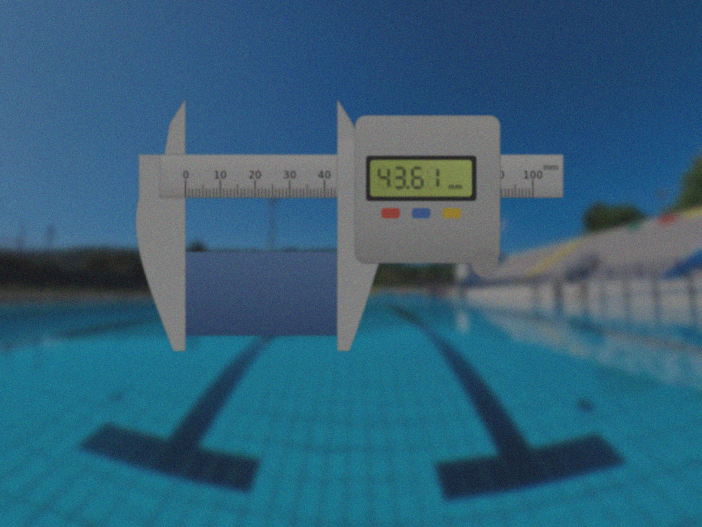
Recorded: 43.61 mm
